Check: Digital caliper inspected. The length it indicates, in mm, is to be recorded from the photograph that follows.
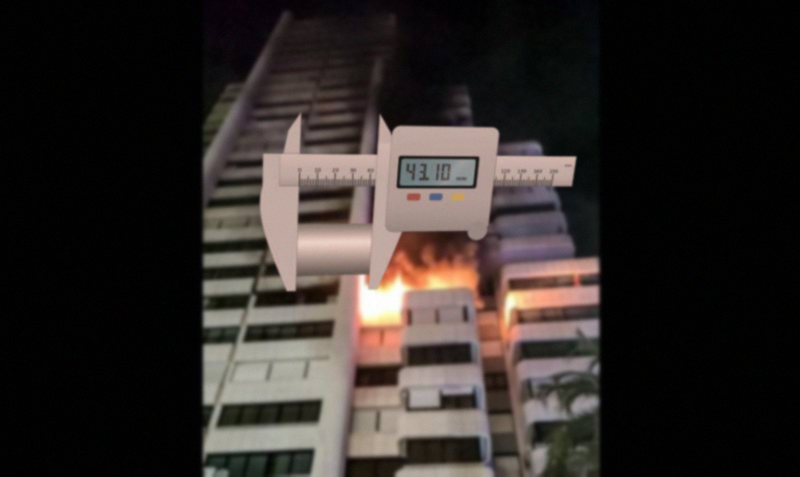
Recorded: 43.10 mm
